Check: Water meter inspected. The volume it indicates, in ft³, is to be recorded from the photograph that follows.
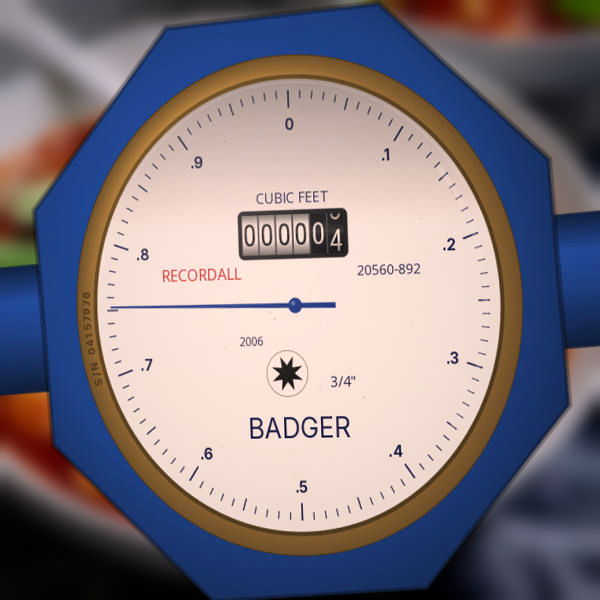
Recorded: 3.75 ft³
